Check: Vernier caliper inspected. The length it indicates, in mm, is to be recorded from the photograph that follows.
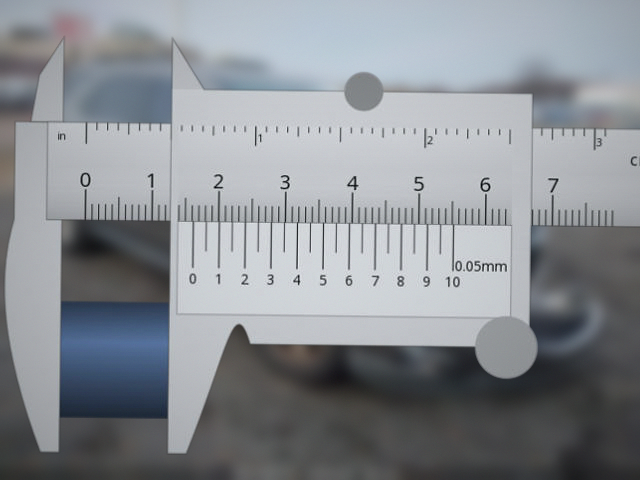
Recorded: 16.2 mm
